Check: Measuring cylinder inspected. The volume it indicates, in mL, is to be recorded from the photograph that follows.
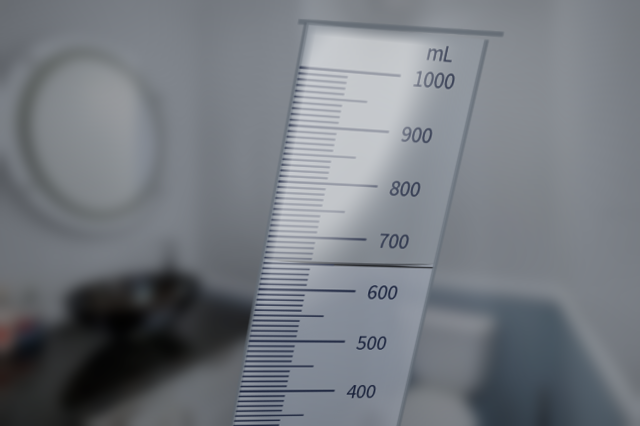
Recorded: 650 mL
